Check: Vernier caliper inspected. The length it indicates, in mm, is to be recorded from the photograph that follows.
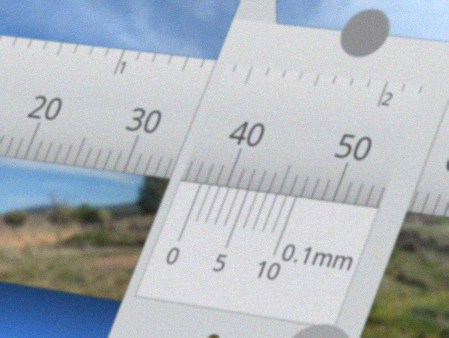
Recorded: 37.6 mm
